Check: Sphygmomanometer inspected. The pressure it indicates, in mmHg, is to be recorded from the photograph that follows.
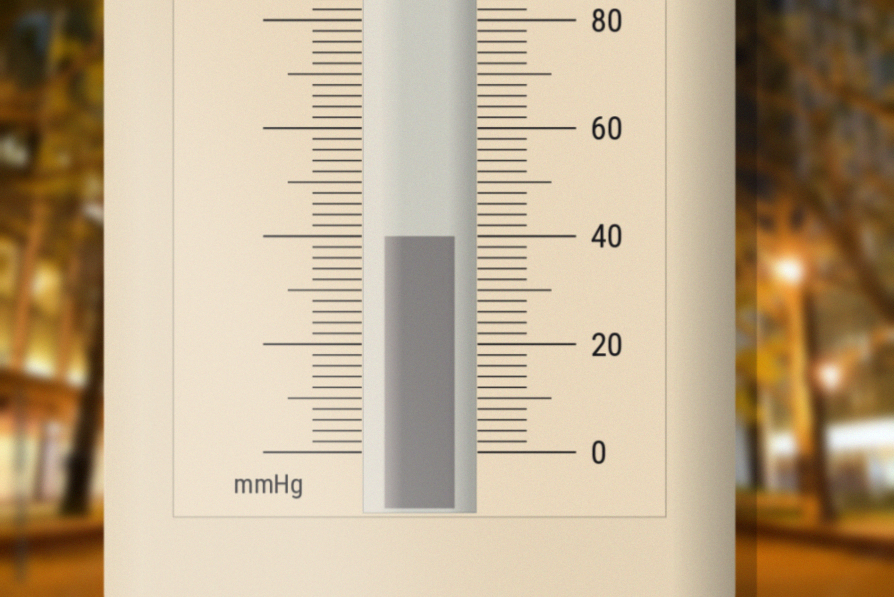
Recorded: 40 mmHg
